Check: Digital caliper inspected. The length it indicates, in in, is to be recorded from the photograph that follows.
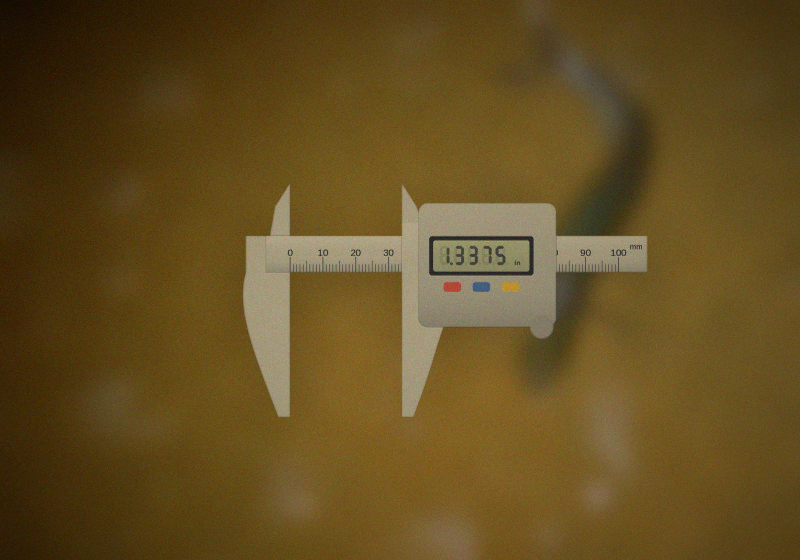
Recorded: 1.3375 in
